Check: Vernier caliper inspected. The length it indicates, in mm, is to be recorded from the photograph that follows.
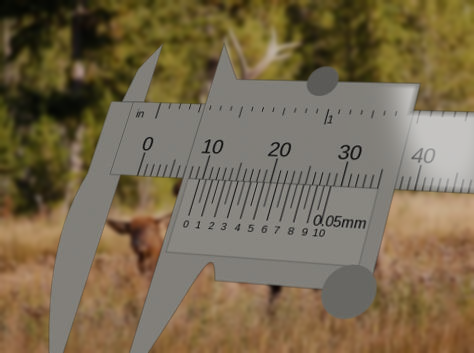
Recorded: 9.6 mm
